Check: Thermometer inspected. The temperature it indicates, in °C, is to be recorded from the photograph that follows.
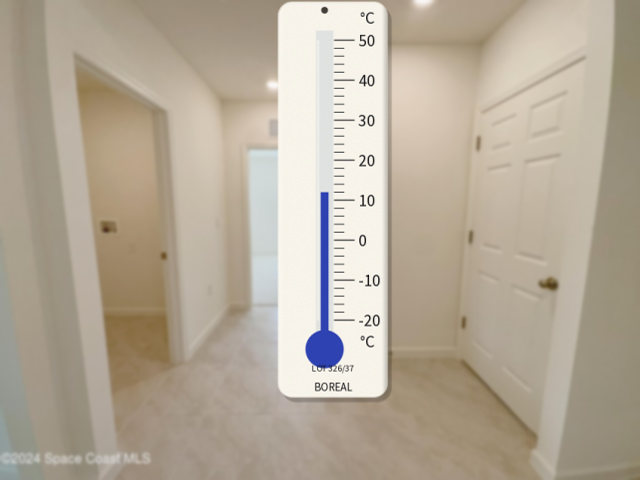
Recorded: 12 °C
